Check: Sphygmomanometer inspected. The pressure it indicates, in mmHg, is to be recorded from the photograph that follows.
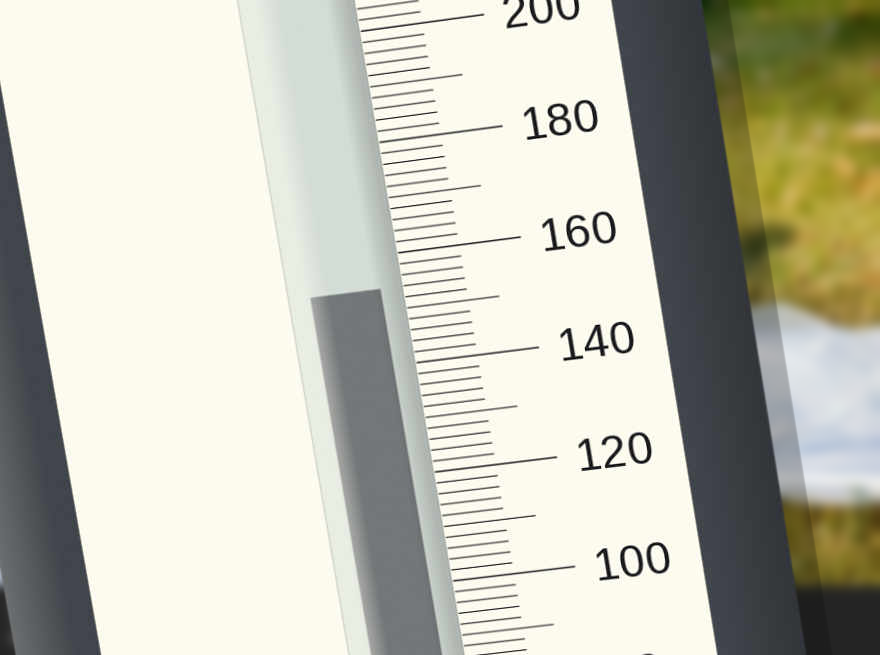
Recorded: 154 mmHg
